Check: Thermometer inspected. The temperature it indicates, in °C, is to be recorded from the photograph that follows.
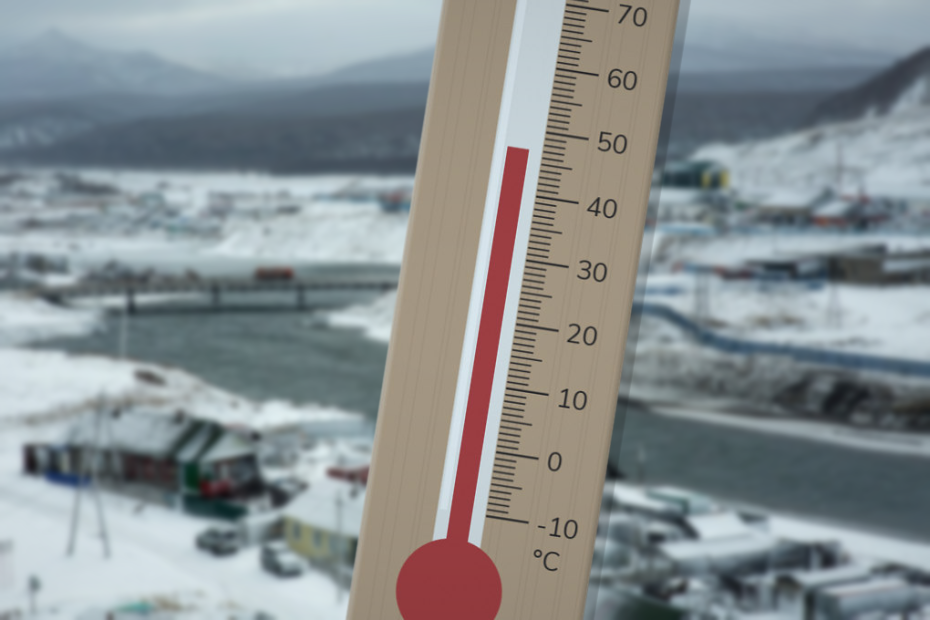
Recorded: 47 °C
